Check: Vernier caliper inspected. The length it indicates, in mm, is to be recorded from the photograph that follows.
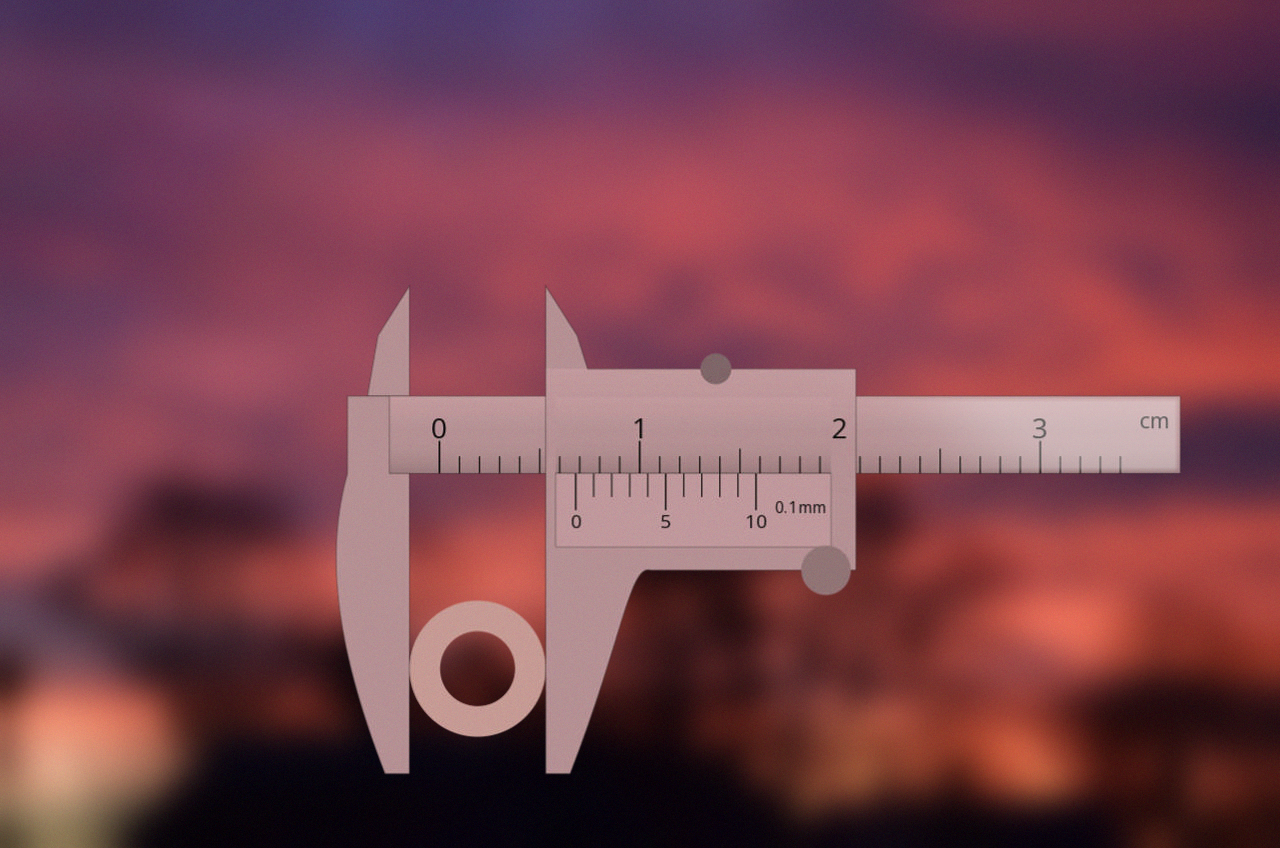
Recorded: 6.8 mm
